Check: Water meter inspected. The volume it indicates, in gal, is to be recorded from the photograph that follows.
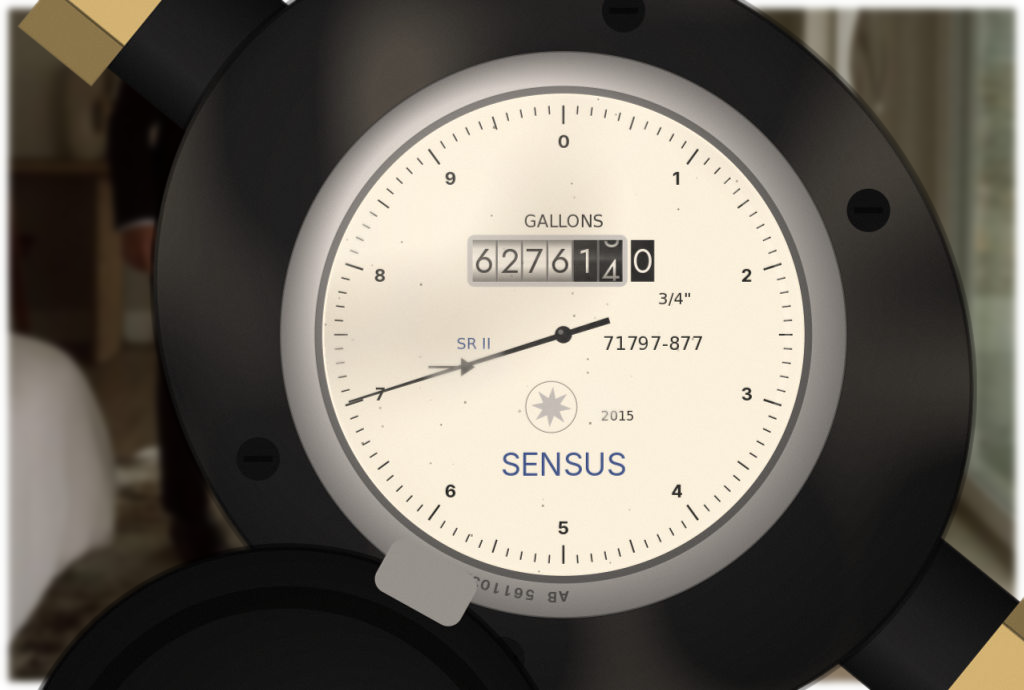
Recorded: 6276137.0 gal
